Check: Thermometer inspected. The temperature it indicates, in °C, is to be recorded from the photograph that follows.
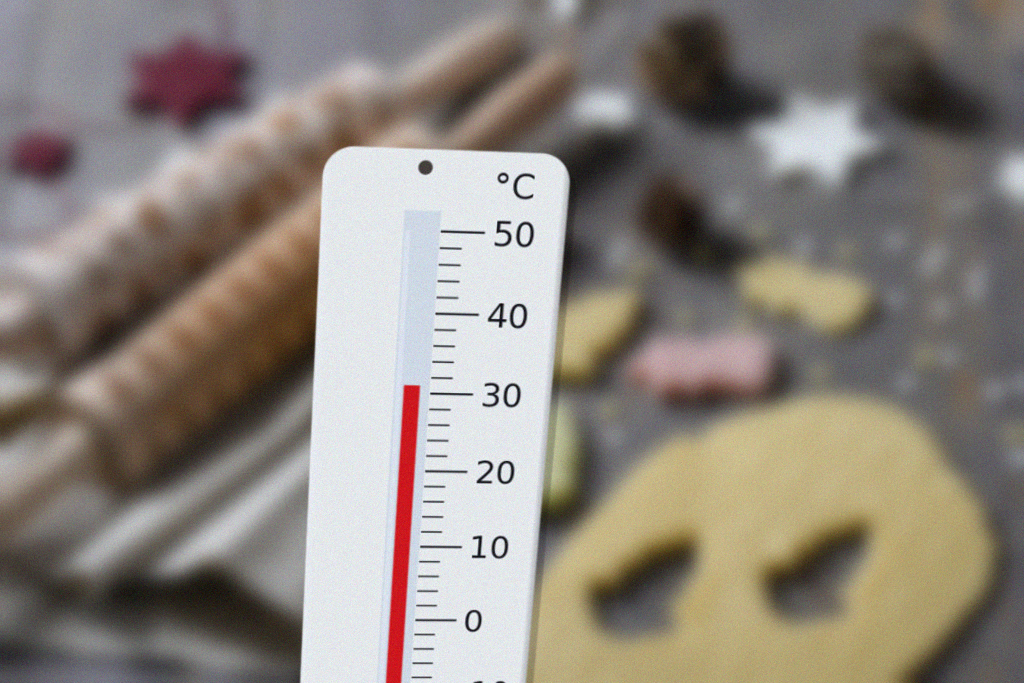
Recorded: 31 °C
